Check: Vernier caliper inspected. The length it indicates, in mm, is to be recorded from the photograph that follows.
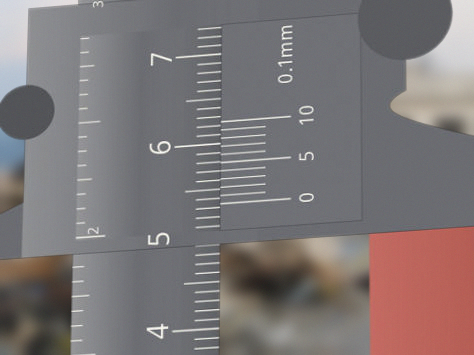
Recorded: 53.4 mm
